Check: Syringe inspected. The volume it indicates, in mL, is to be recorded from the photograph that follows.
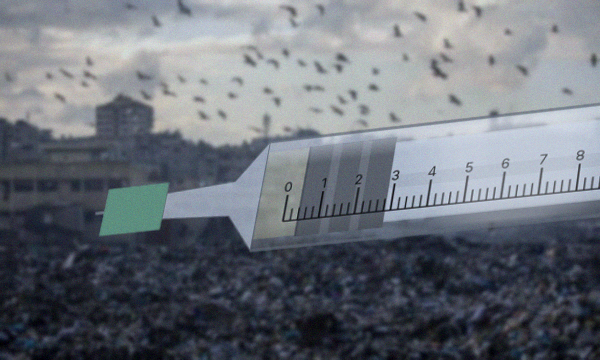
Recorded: 0.4 mL
